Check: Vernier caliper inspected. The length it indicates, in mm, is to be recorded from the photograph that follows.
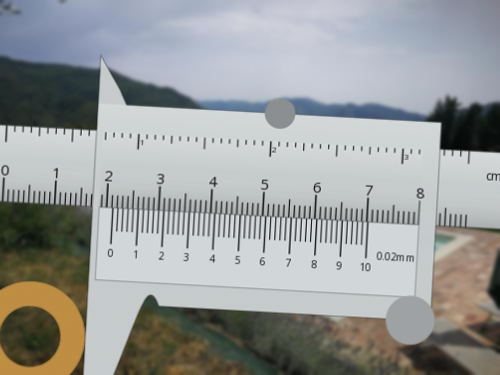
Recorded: 21.2 mm
